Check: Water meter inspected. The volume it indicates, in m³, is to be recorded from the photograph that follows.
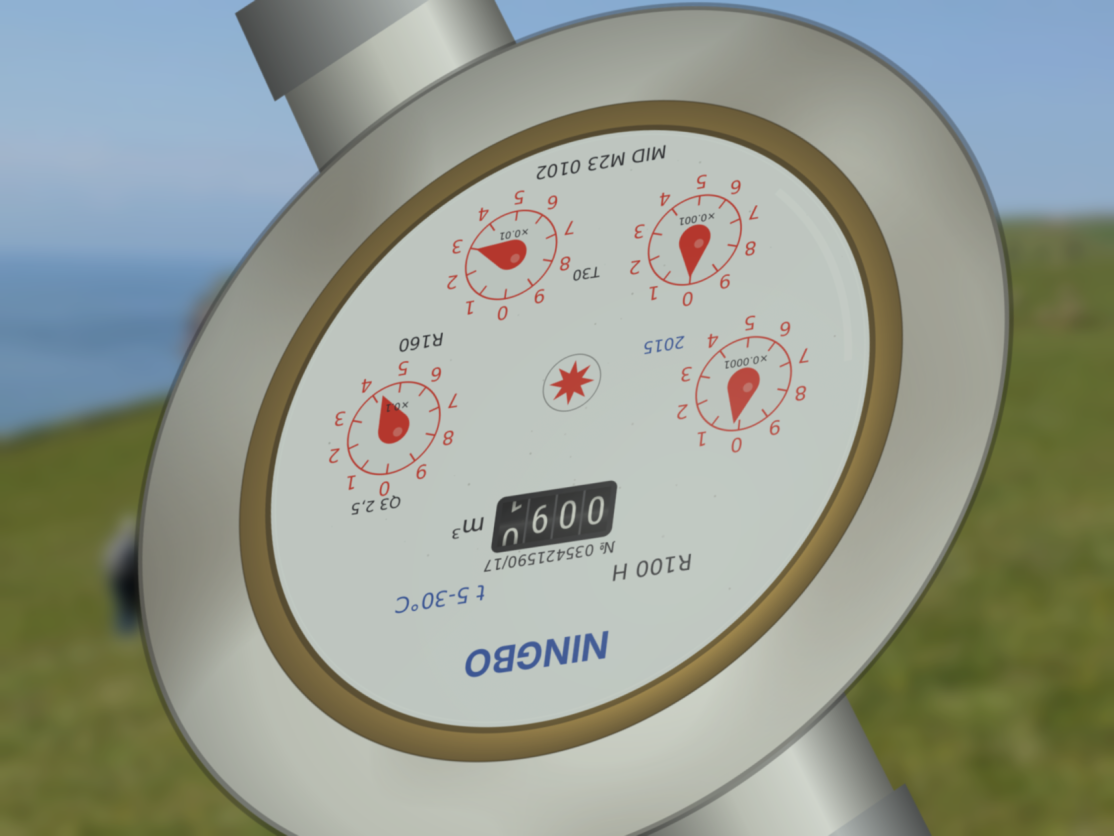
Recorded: 90.4300 m³
